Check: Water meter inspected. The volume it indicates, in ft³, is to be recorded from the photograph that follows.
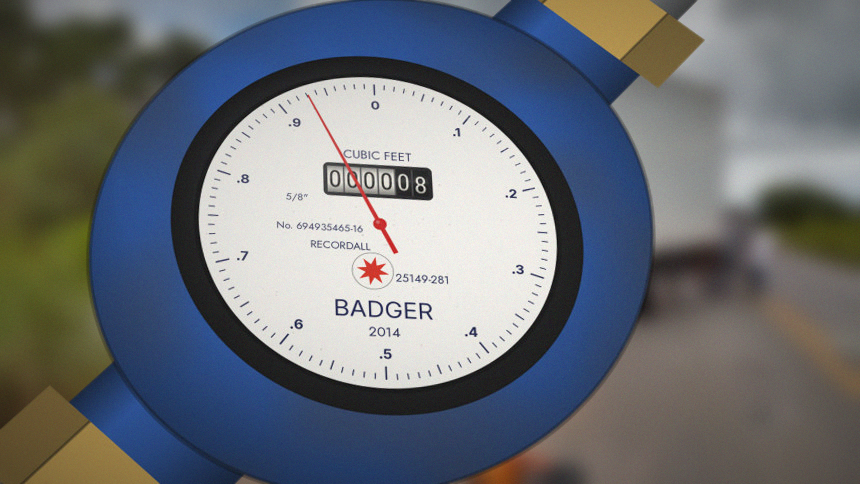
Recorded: 7.93 ft³
